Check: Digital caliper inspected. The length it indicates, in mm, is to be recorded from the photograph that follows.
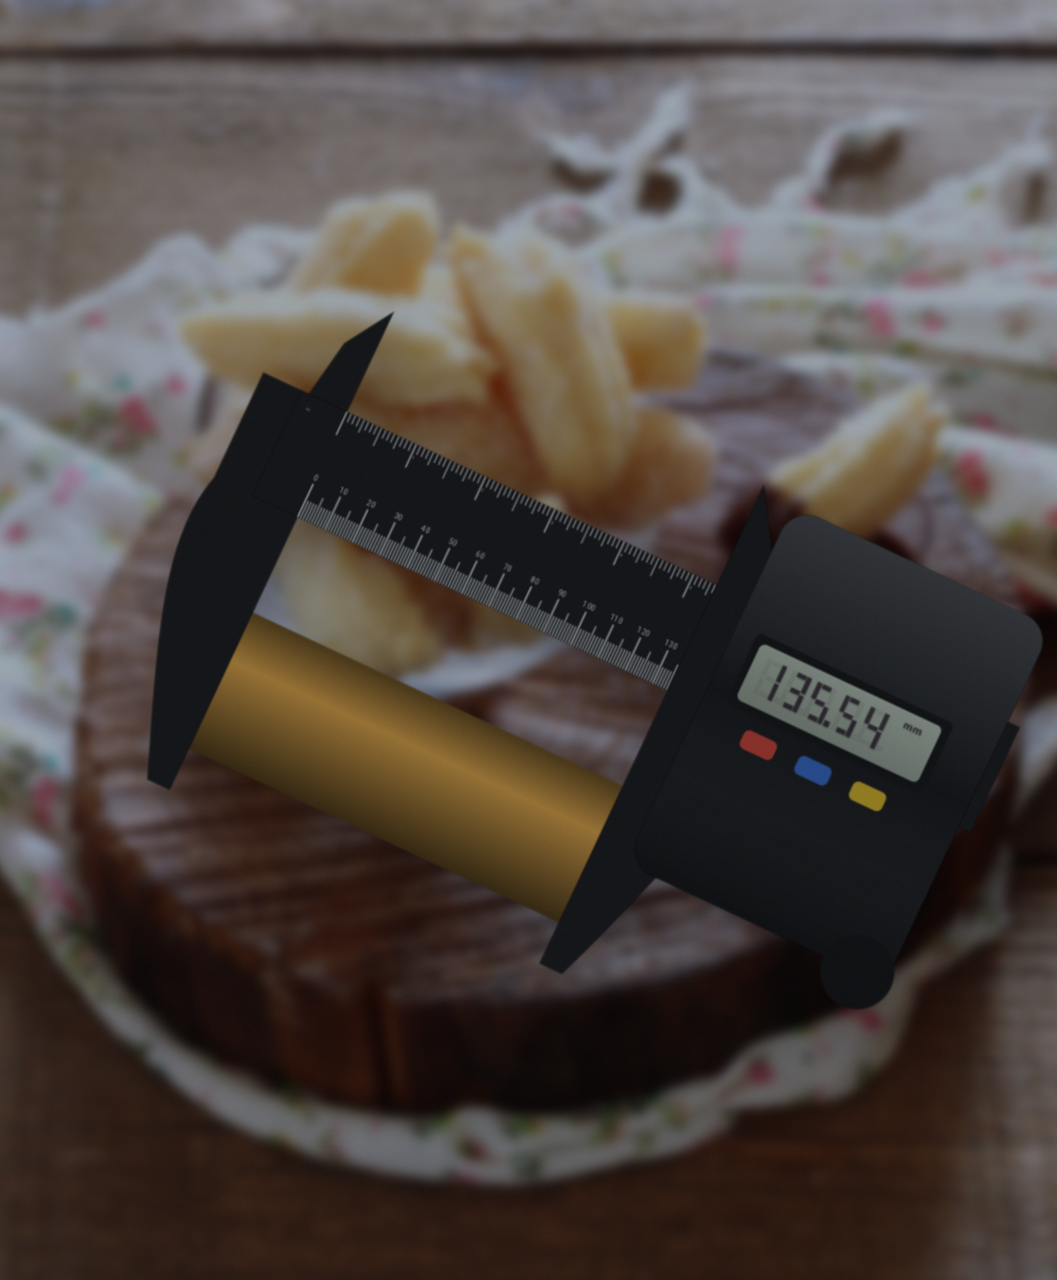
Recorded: 135.54 mm
